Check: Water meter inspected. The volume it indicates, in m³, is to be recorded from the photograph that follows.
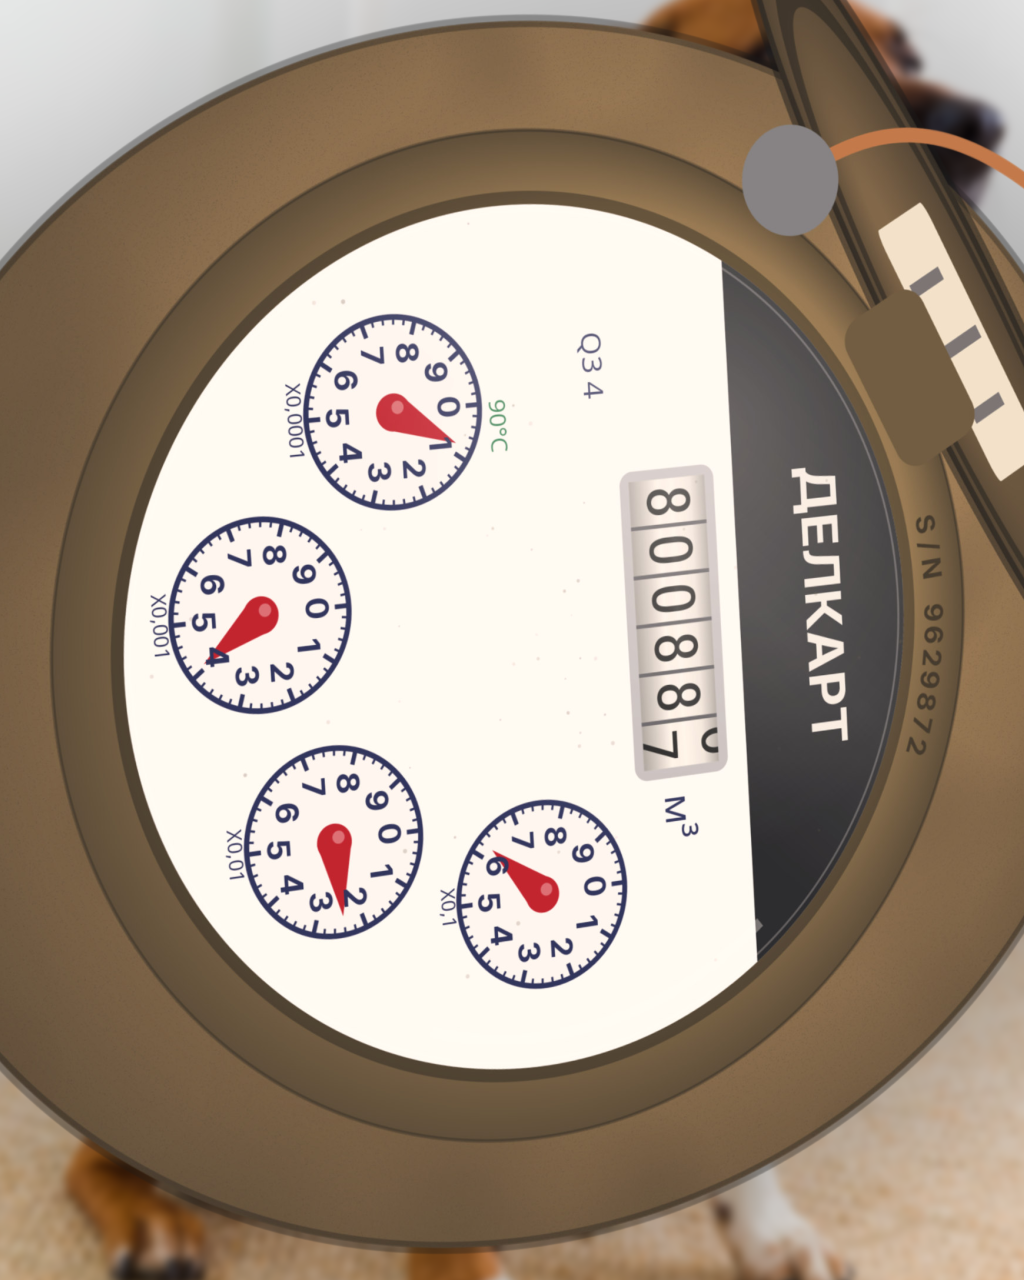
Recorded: 800886.6240 m³
